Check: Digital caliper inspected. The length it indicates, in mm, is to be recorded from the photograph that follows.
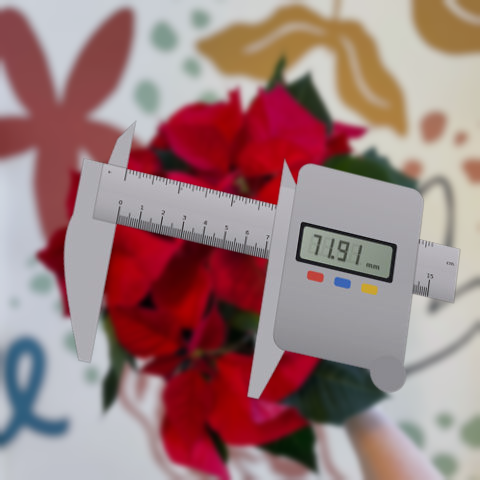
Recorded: 71.91 mm
